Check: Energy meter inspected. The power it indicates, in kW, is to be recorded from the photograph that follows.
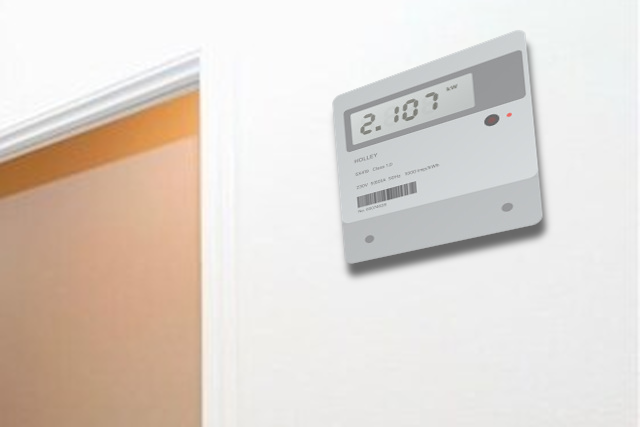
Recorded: 2.107 kW
